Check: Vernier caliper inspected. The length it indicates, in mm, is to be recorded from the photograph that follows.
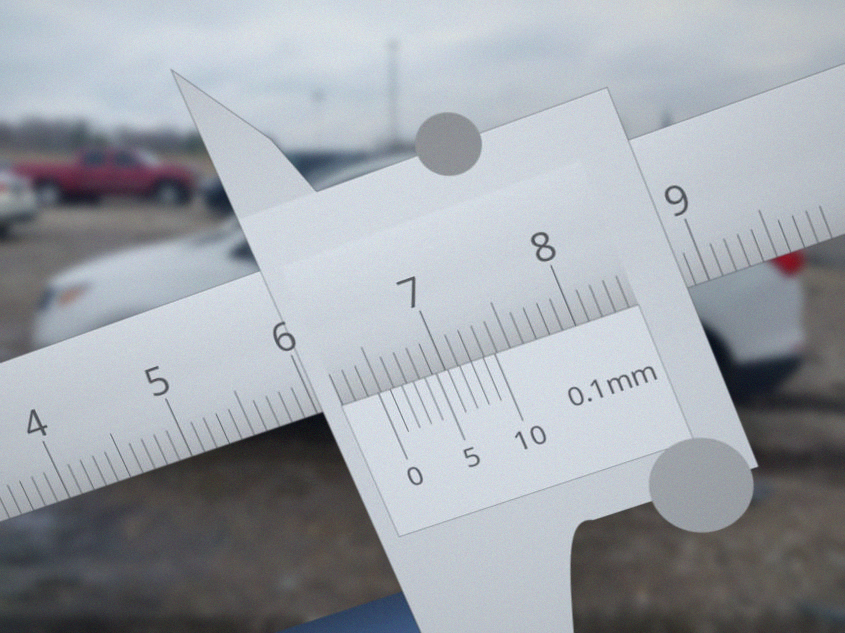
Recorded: 64.8 mm
